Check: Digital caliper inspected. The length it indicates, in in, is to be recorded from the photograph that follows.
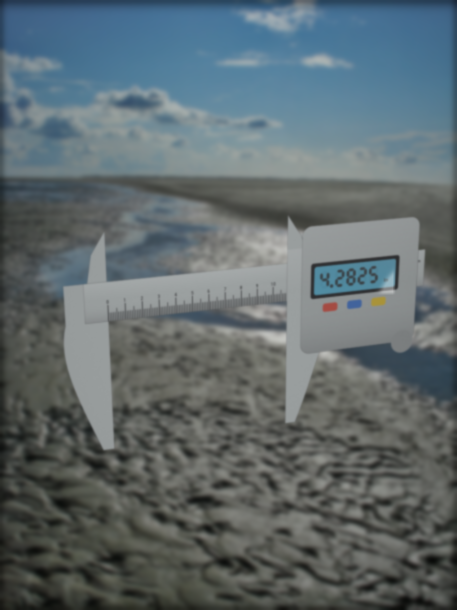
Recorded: 4.2825 in
